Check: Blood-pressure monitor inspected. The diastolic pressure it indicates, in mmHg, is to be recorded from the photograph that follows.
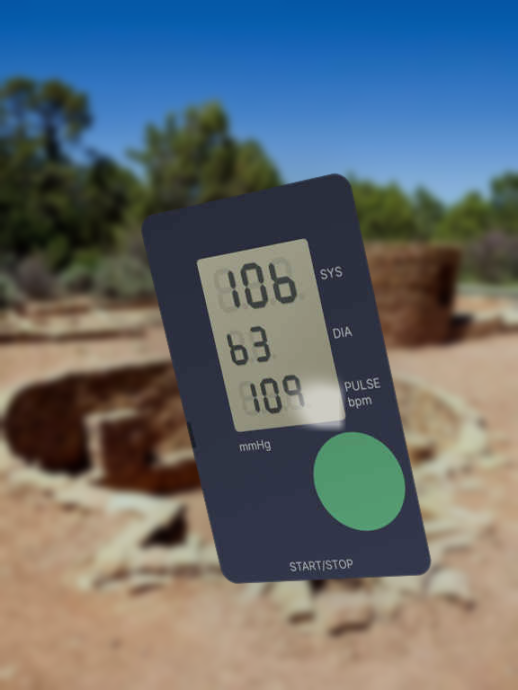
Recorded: 63 mmHg
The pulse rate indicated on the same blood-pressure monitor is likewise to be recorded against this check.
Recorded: 109 bpm
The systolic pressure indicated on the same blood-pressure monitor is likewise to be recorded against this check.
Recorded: 106 mmHg
